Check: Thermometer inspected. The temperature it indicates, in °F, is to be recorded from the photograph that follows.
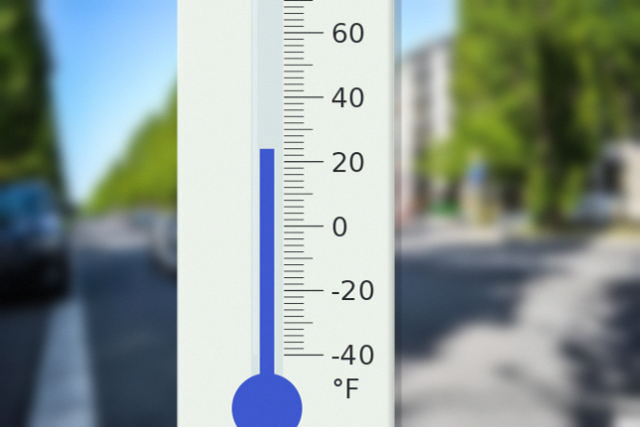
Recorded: 24 °F
